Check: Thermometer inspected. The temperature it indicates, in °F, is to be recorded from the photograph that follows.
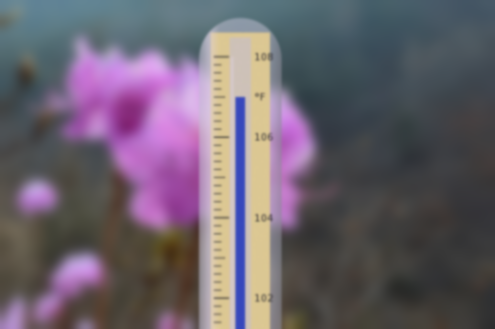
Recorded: 107 °F
